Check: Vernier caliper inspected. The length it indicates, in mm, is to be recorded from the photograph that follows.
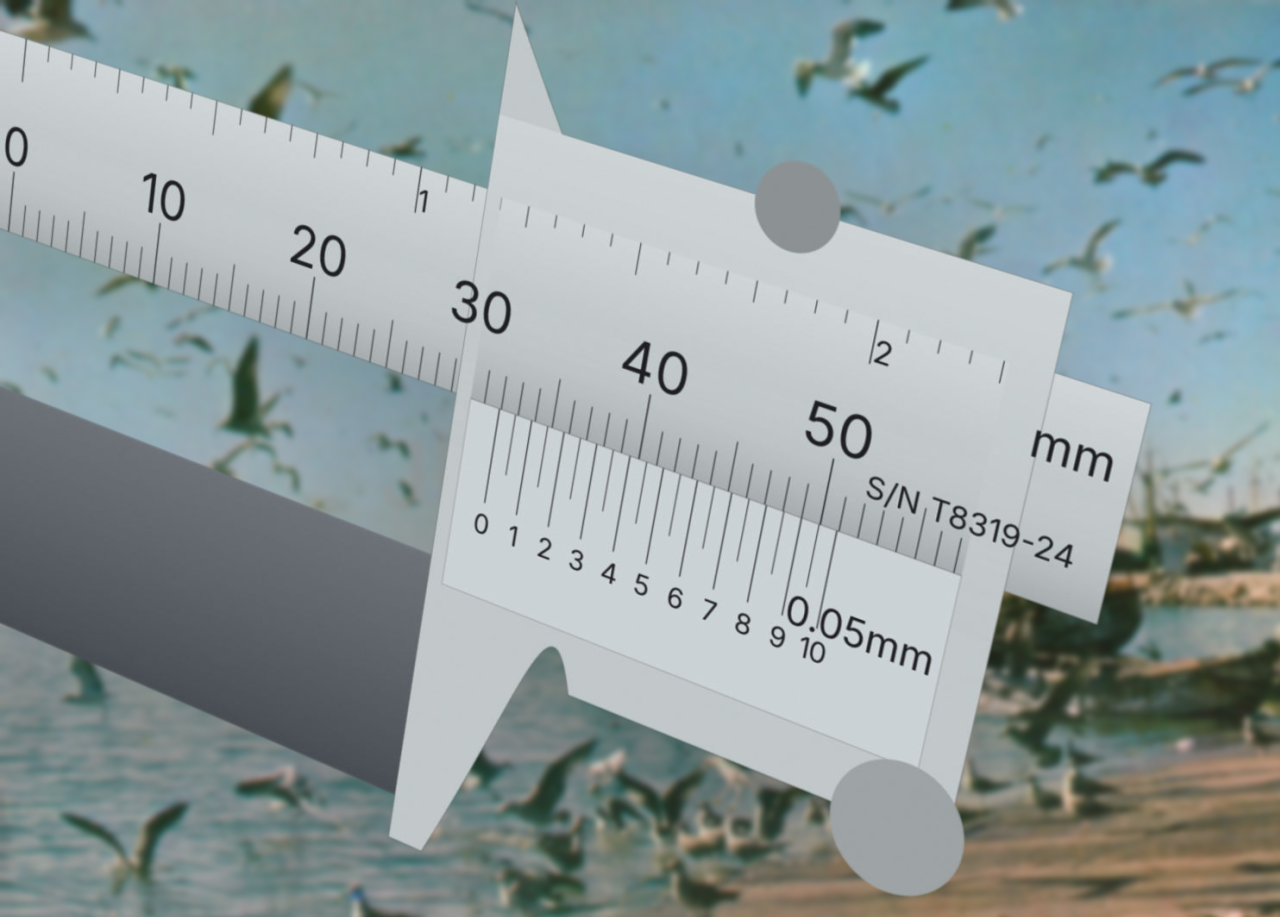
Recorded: 31.9 mm
